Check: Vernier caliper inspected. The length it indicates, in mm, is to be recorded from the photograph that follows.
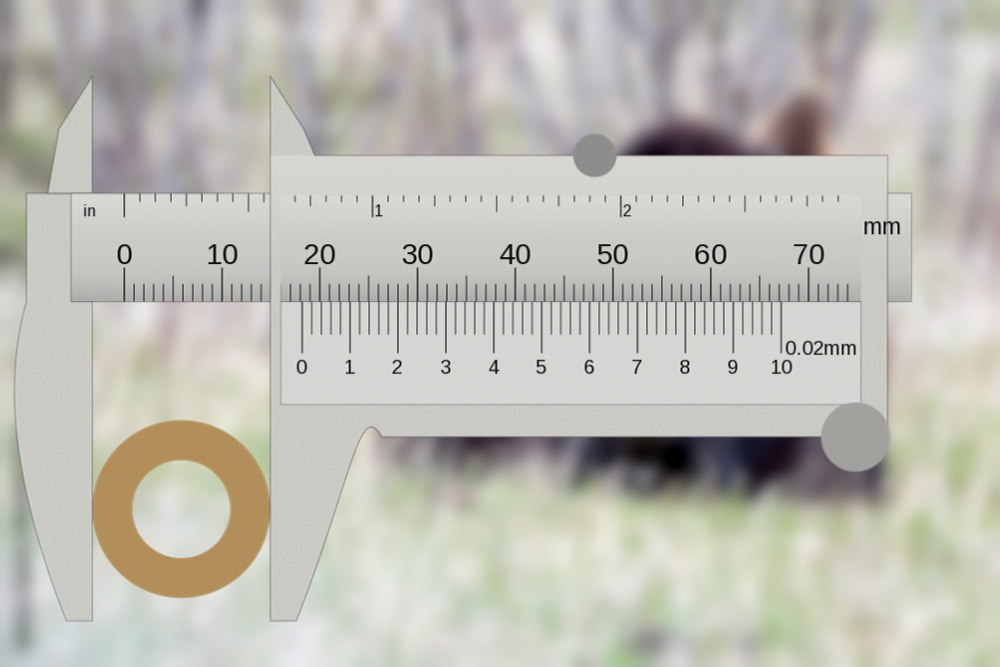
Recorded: 18.2 mm
